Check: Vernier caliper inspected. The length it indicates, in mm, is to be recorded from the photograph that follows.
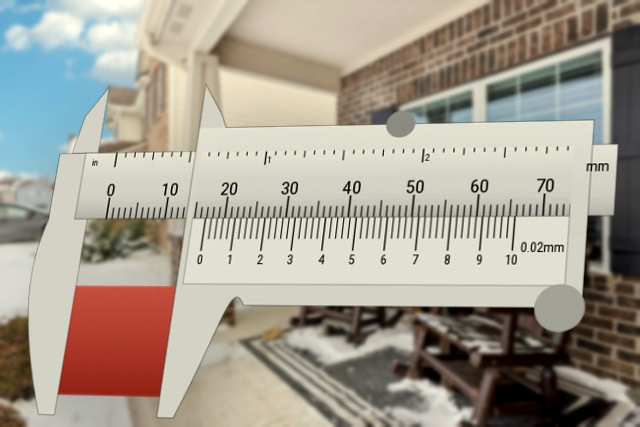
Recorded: 16.8 mm
